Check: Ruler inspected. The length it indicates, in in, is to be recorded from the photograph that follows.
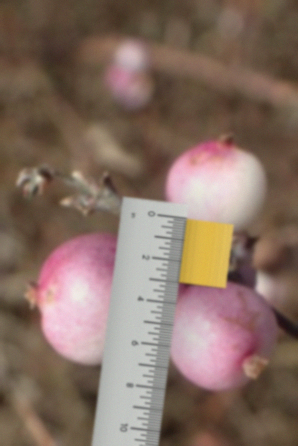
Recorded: 3 in
